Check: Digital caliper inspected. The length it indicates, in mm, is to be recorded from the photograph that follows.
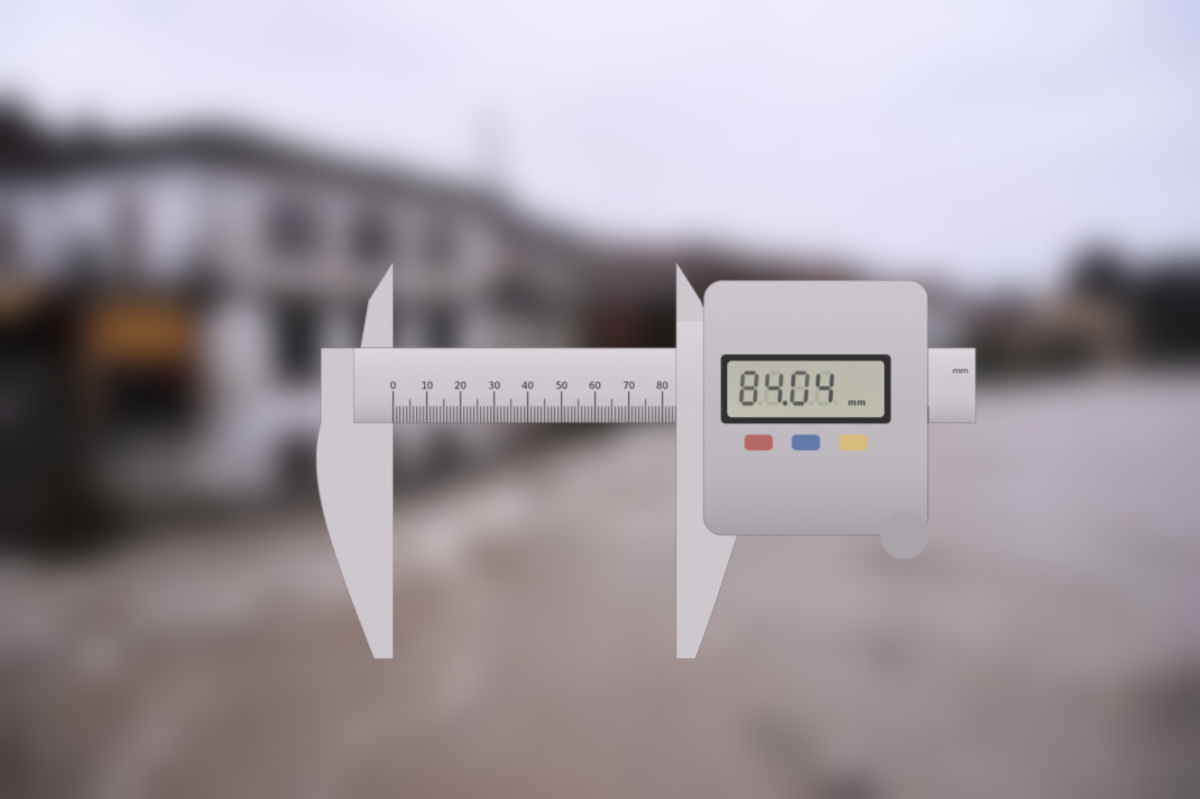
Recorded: 84.04 mm
